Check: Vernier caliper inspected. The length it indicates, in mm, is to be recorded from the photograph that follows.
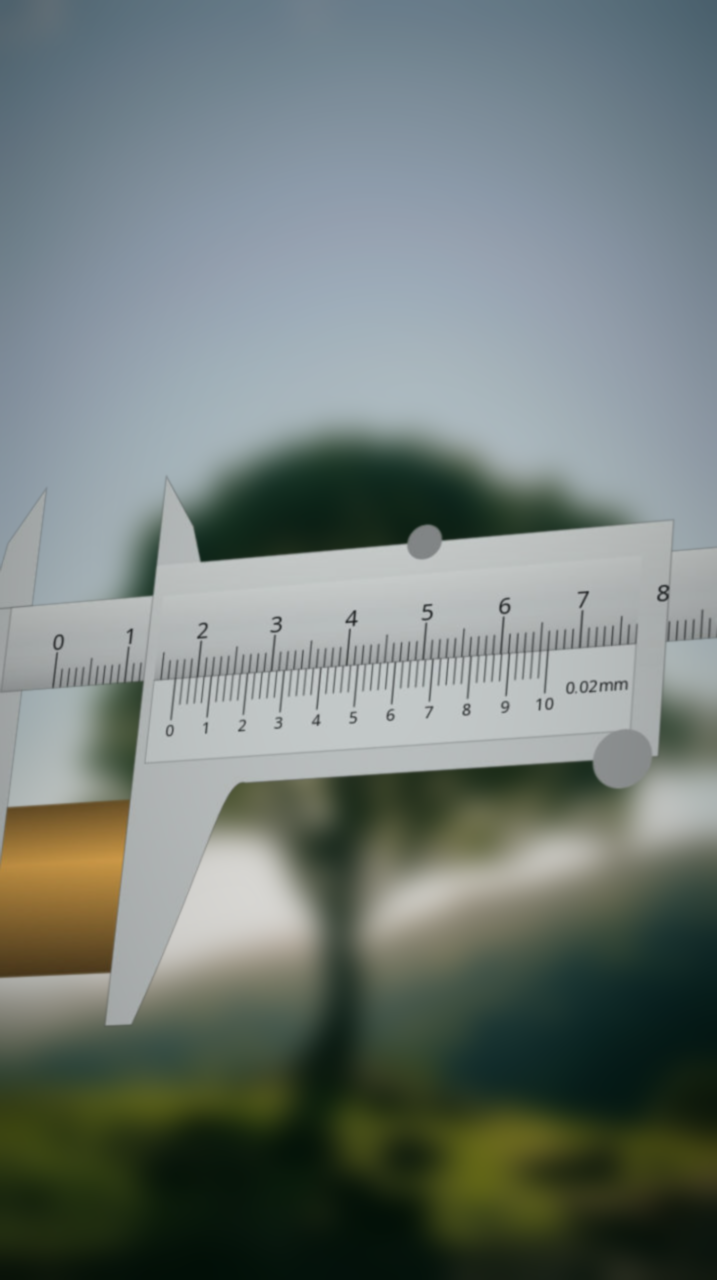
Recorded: 17.0 mm
